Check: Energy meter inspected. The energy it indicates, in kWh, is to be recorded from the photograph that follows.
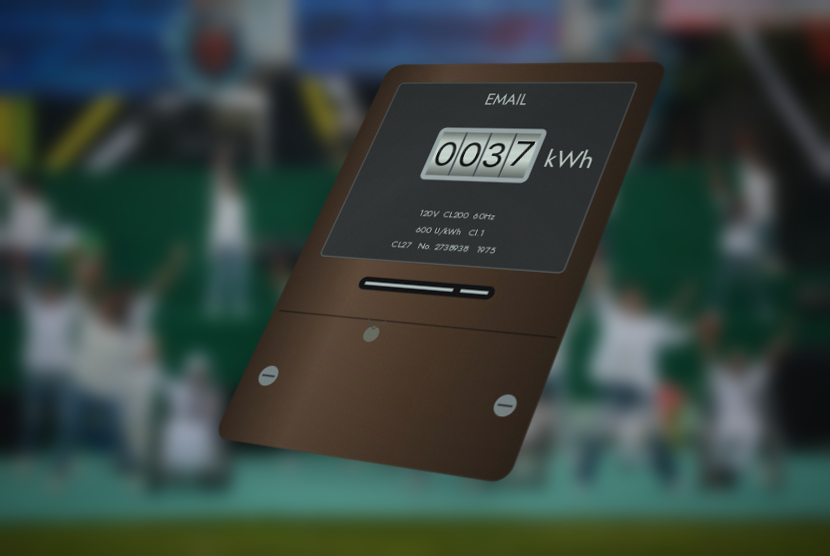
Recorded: 37 kWh
